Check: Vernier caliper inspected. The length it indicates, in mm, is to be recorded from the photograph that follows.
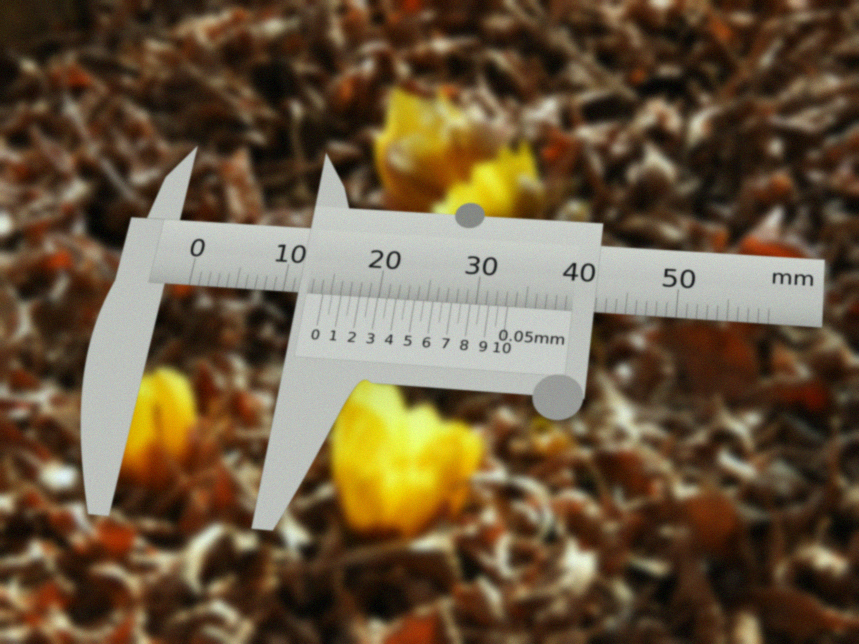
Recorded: 14.2 mm
